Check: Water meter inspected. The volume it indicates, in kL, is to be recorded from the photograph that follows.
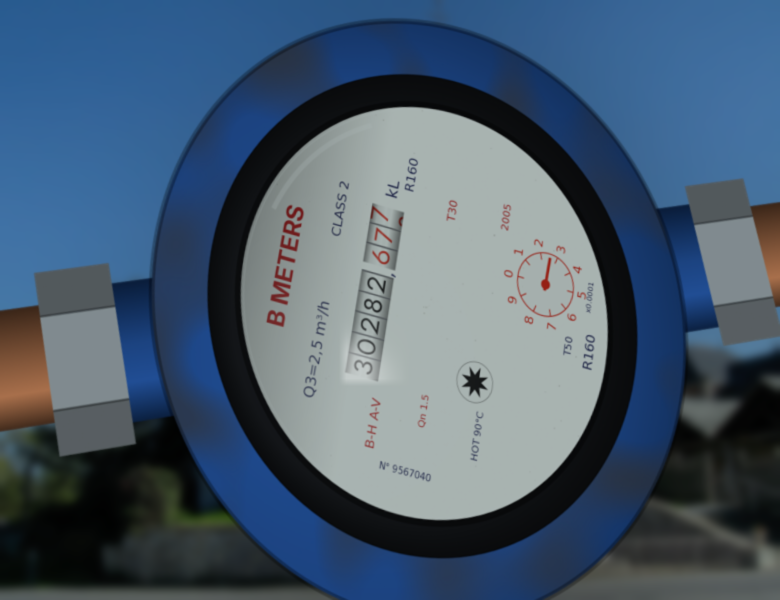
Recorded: 30282.6772 kL
